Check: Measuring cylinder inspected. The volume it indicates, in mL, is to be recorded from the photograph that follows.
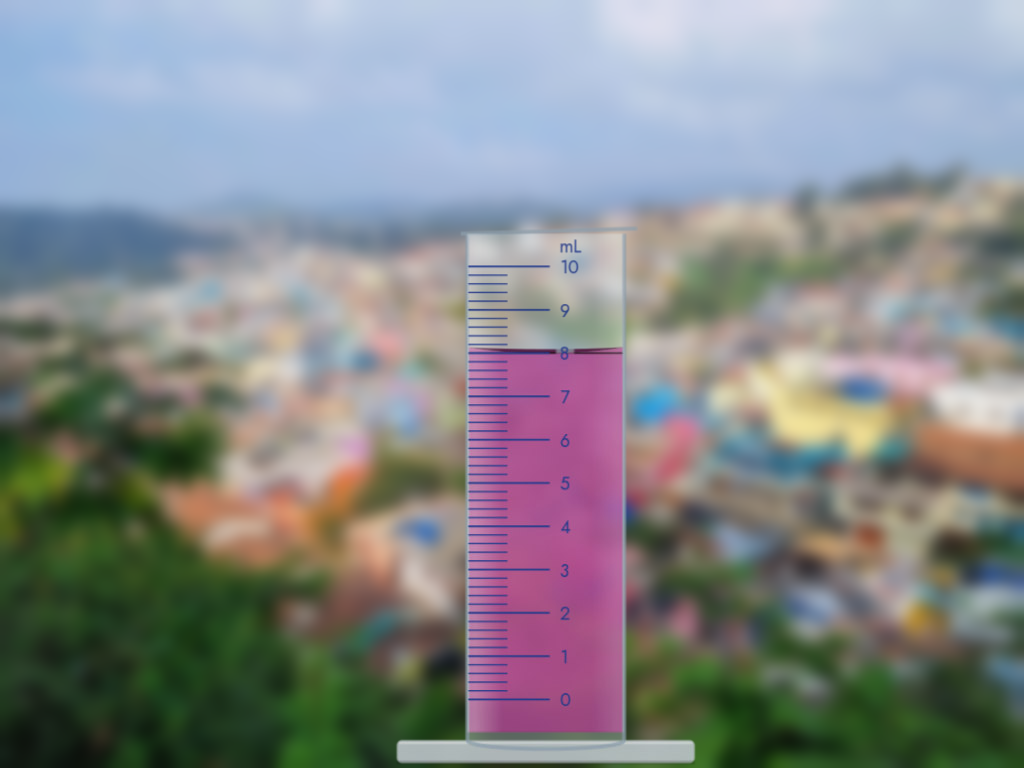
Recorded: 8 mL
